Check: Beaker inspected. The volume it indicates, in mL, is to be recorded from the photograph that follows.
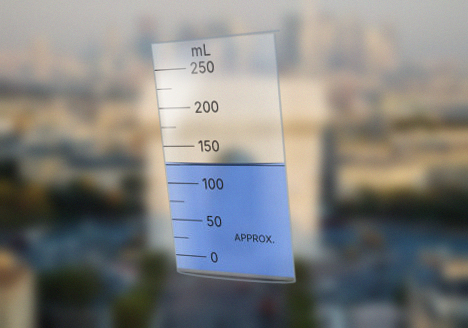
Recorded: 125 mL
